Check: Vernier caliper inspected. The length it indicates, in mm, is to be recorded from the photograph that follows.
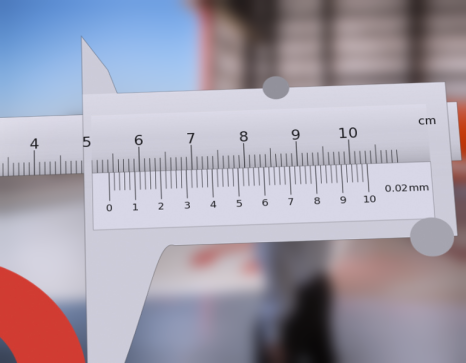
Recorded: 54.2 mm
